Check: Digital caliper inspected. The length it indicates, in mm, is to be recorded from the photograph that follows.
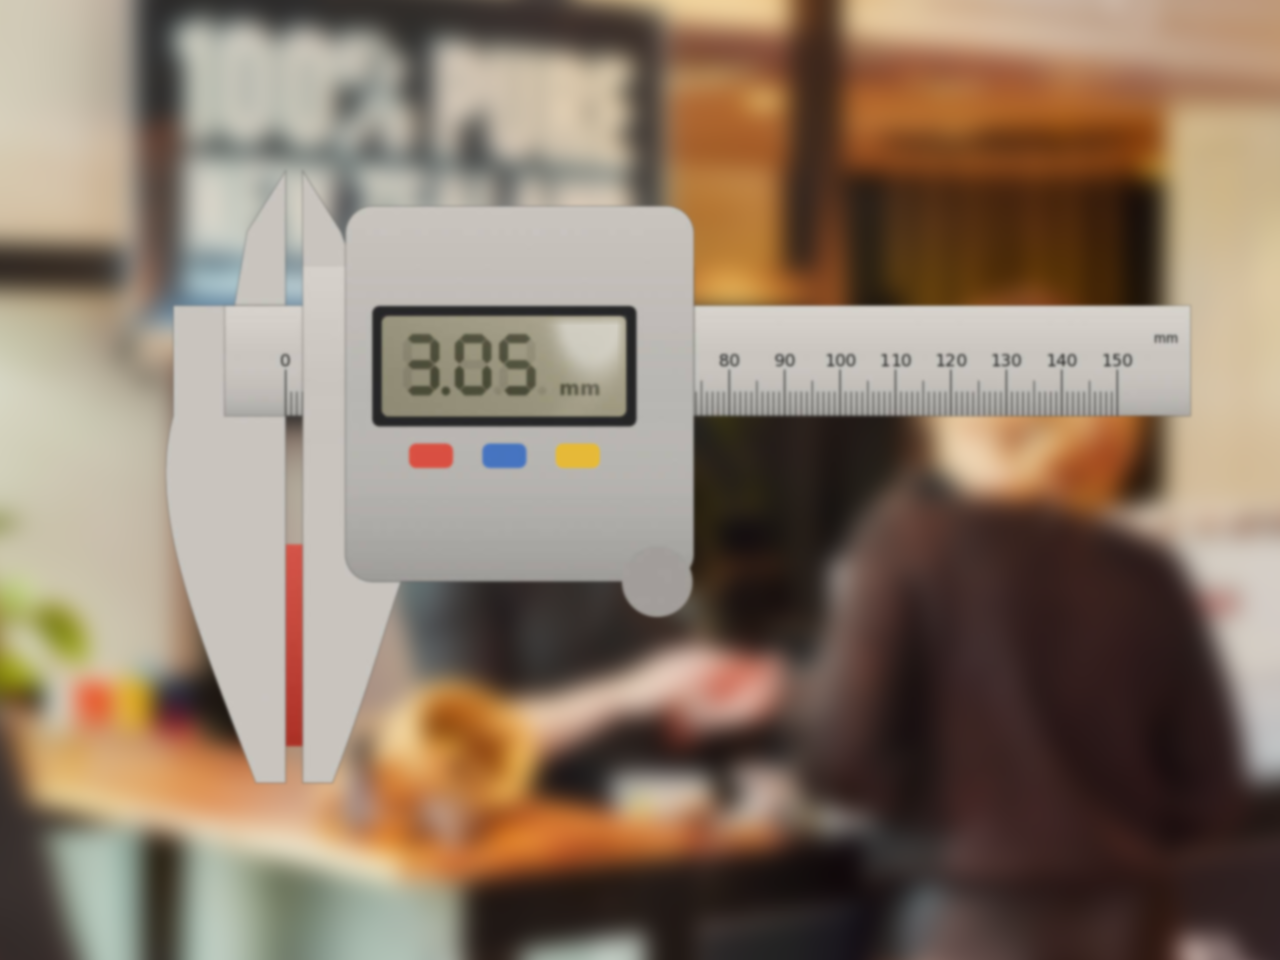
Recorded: 3.05 mm
